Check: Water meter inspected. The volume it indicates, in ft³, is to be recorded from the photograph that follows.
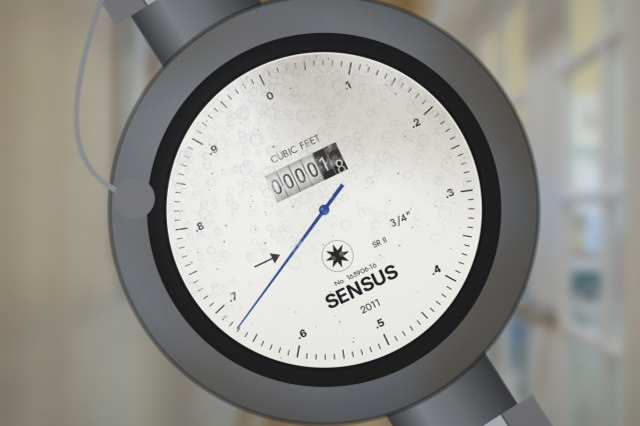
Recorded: 17.67 ft³
